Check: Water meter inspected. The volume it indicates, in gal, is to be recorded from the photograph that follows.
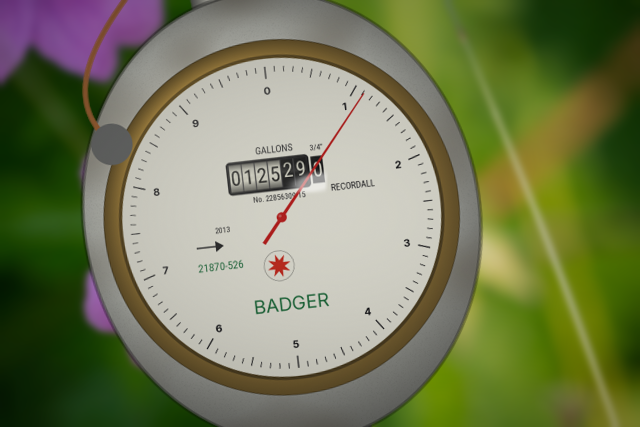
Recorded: 125291.1 gal
